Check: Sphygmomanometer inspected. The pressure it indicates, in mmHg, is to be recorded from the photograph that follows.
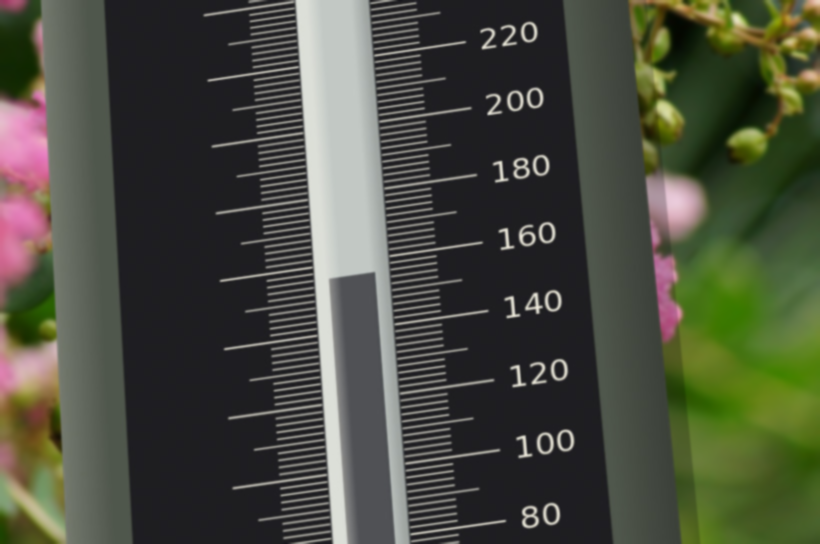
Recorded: 156 mmHg
